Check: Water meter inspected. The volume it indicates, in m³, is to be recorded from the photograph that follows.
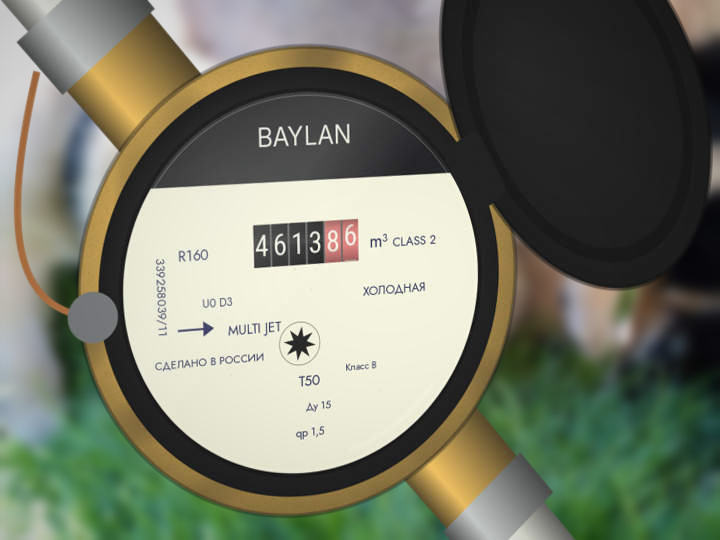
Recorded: 4613.86 m³
